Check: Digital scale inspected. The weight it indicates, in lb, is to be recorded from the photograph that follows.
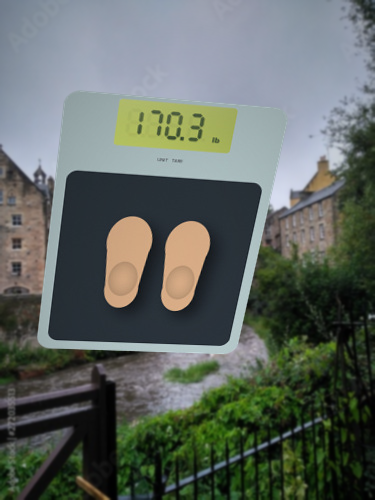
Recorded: 170.3 lb
